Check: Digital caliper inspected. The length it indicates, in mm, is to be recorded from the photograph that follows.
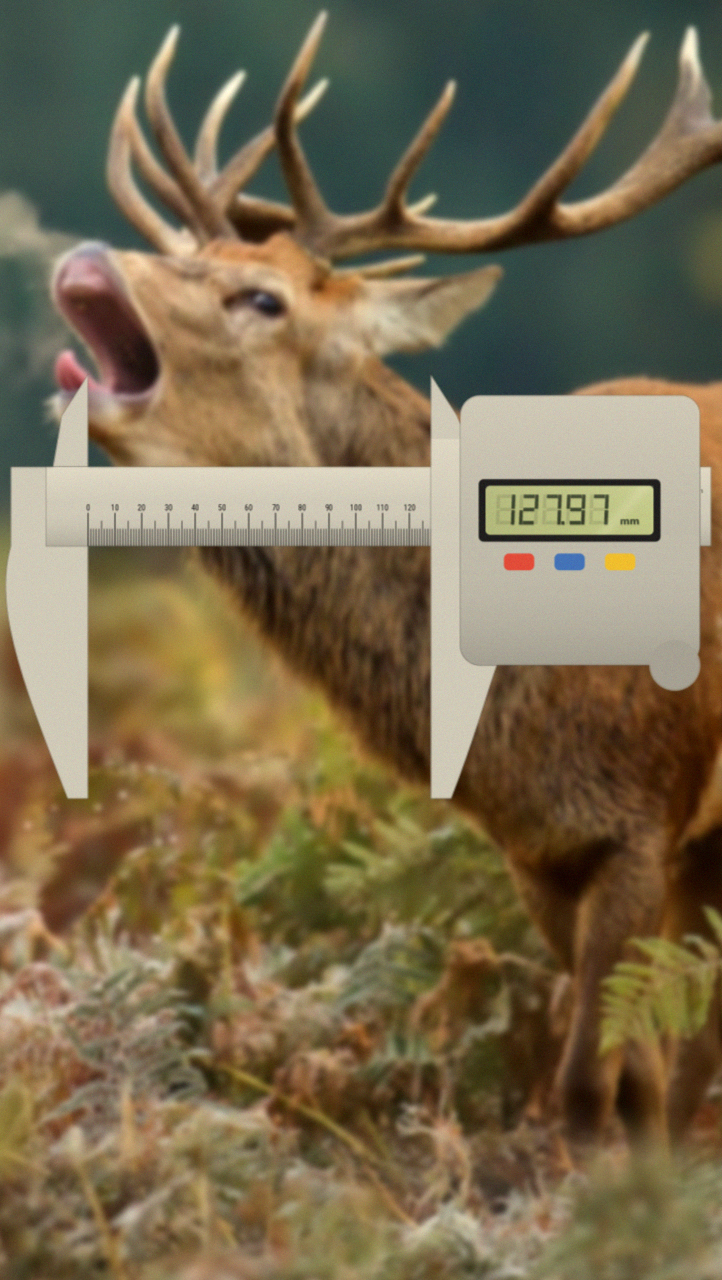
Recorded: 127.97 mm
